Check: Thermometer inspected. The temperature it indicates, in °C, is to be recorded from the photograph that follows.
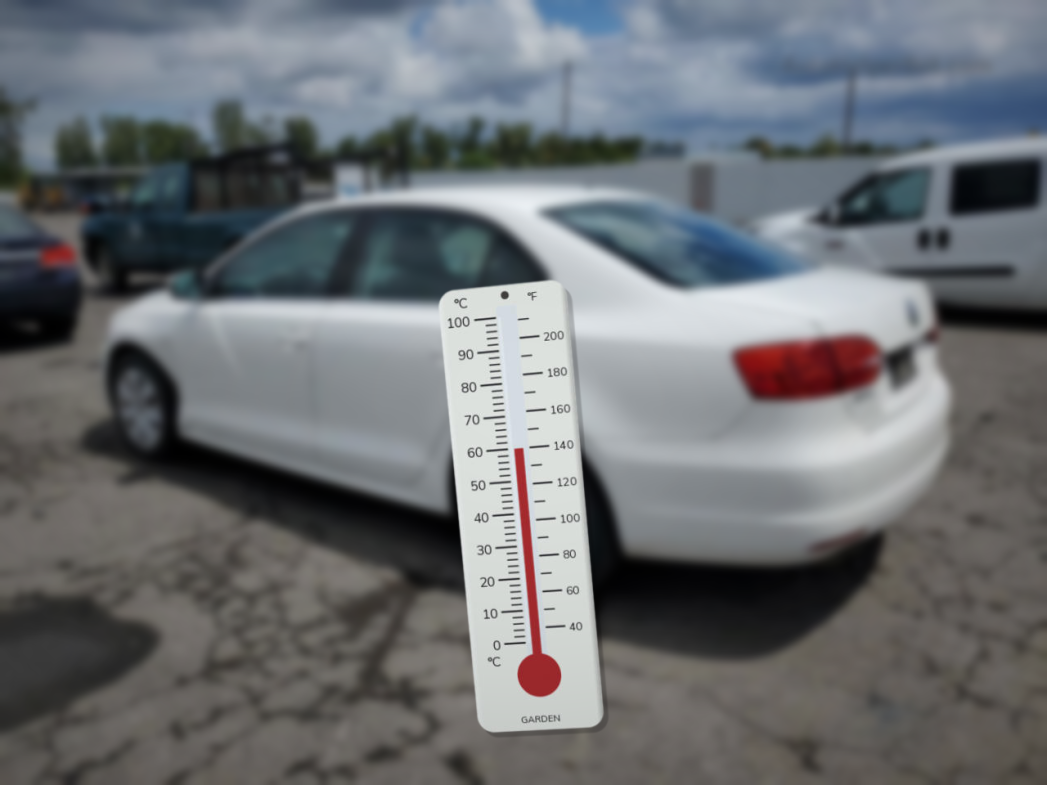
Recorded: 60 °C
